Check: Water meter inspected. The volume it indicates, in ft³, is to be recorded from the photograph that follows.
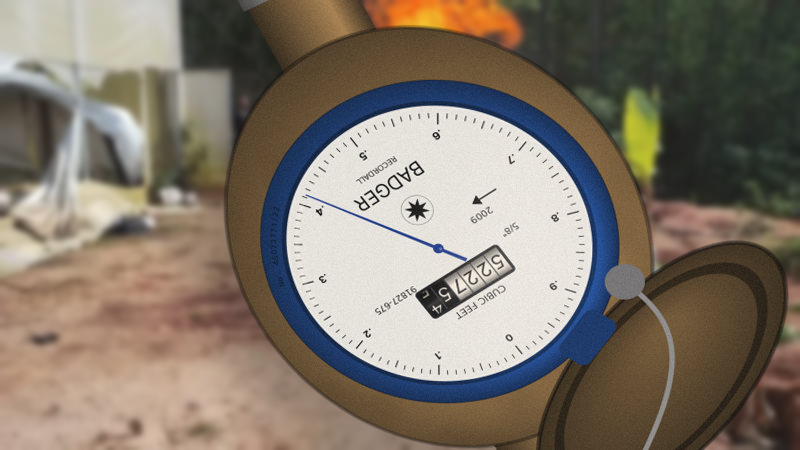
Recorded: 522754.41 ft³
